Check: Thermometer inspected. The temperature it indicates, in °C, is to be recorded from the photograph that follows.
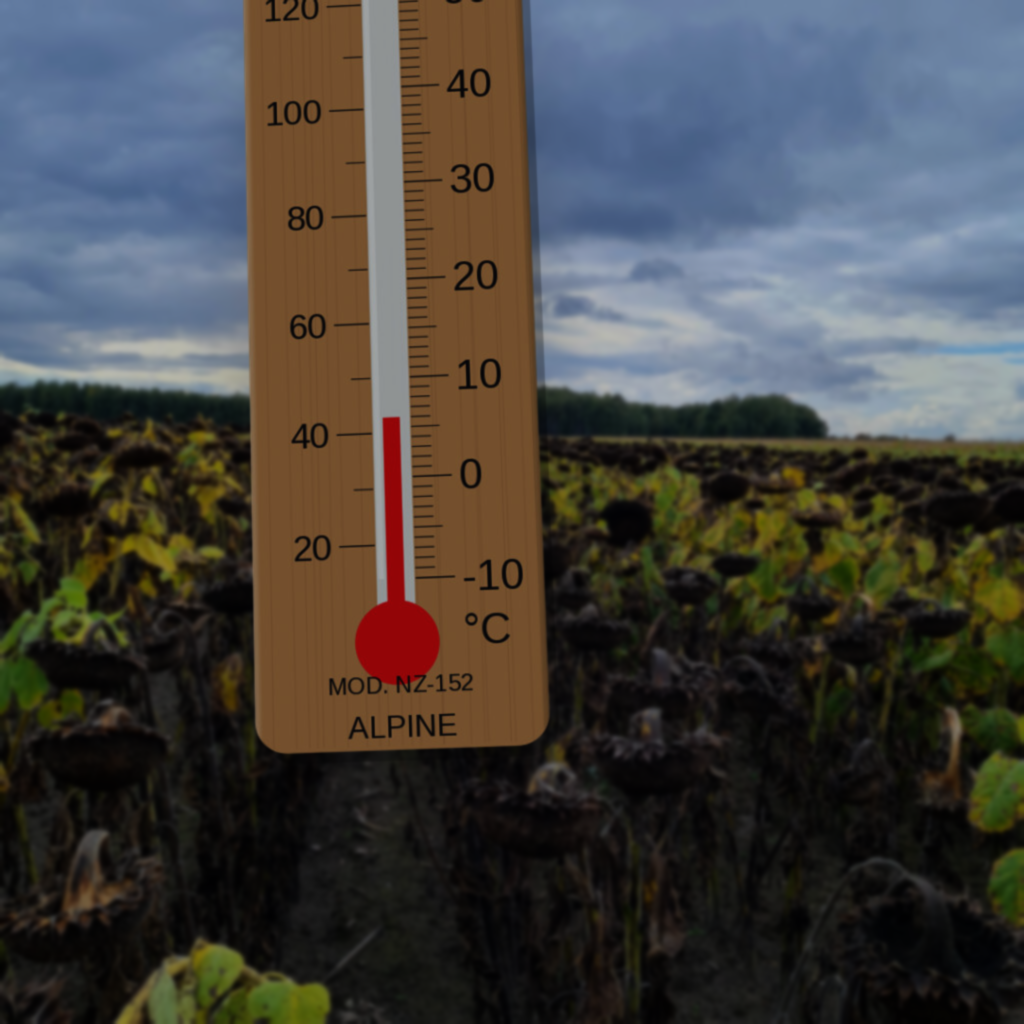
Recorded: 6 °C
